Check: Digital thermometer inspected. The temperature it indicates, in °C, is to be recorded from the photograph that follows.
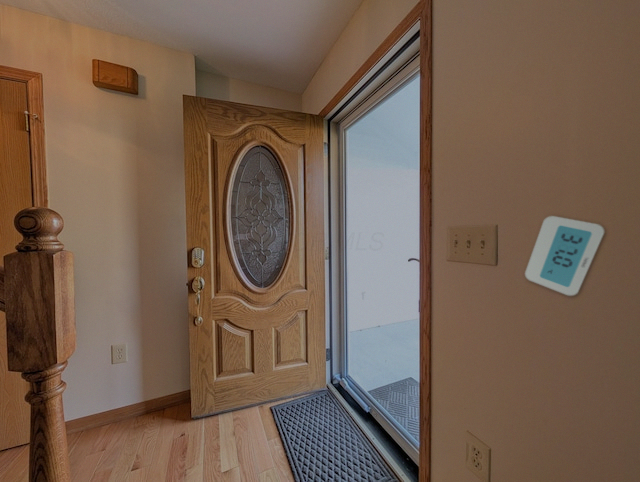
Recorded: 37.0 °C
